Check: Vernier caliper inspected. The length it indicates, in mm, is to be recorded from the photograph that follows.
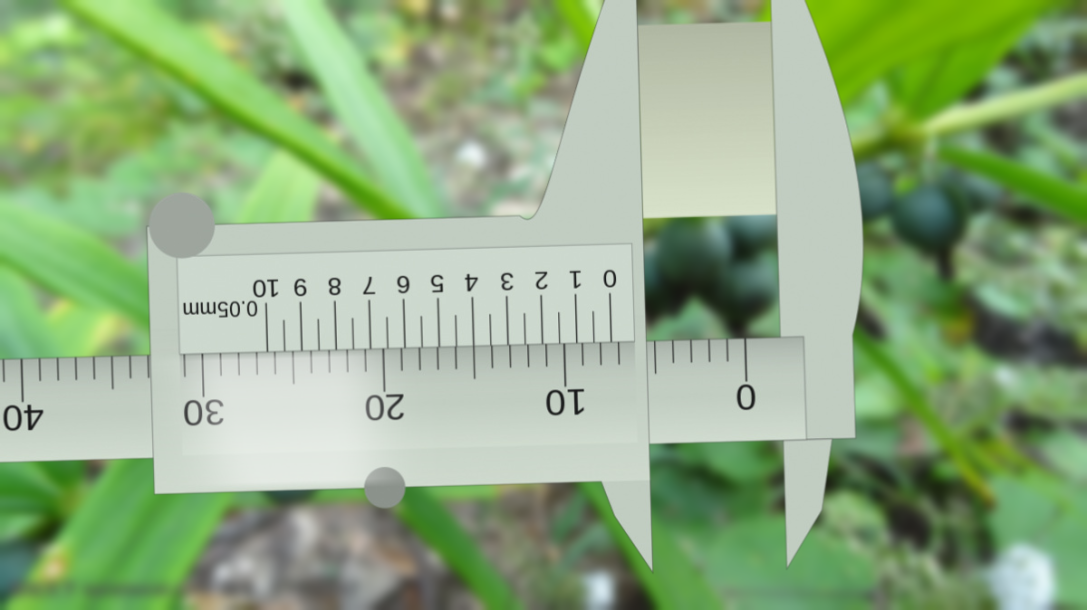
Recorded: 7.4 mm
